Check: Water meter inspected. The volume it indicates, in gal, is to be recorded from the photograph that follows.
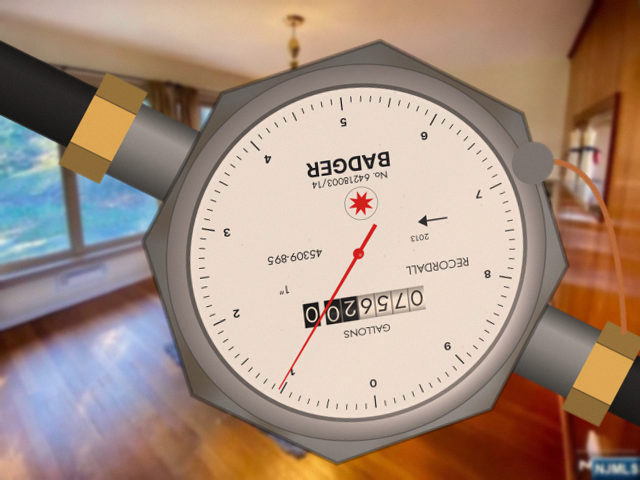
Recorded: 756201.0 gal
